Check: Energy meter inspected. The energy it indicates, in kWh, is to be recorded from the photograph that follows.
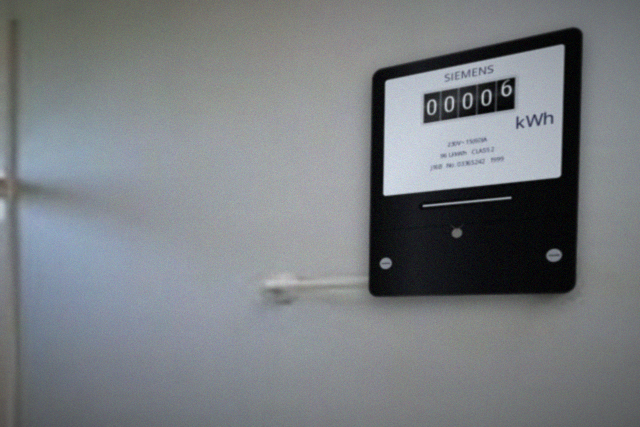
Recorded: 6 kWh
